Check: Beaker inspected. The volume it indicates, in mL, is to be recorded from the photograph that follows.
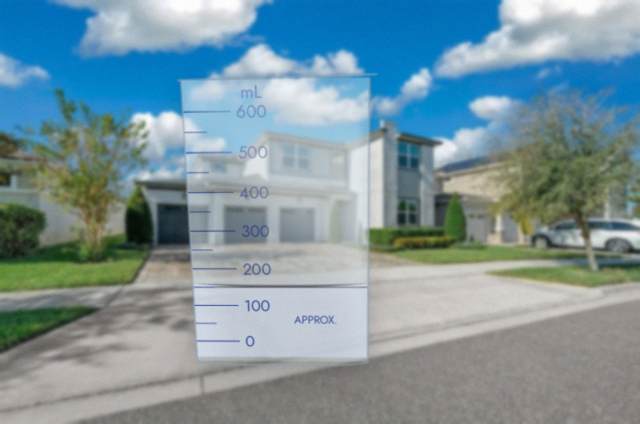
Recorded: 150 mL
